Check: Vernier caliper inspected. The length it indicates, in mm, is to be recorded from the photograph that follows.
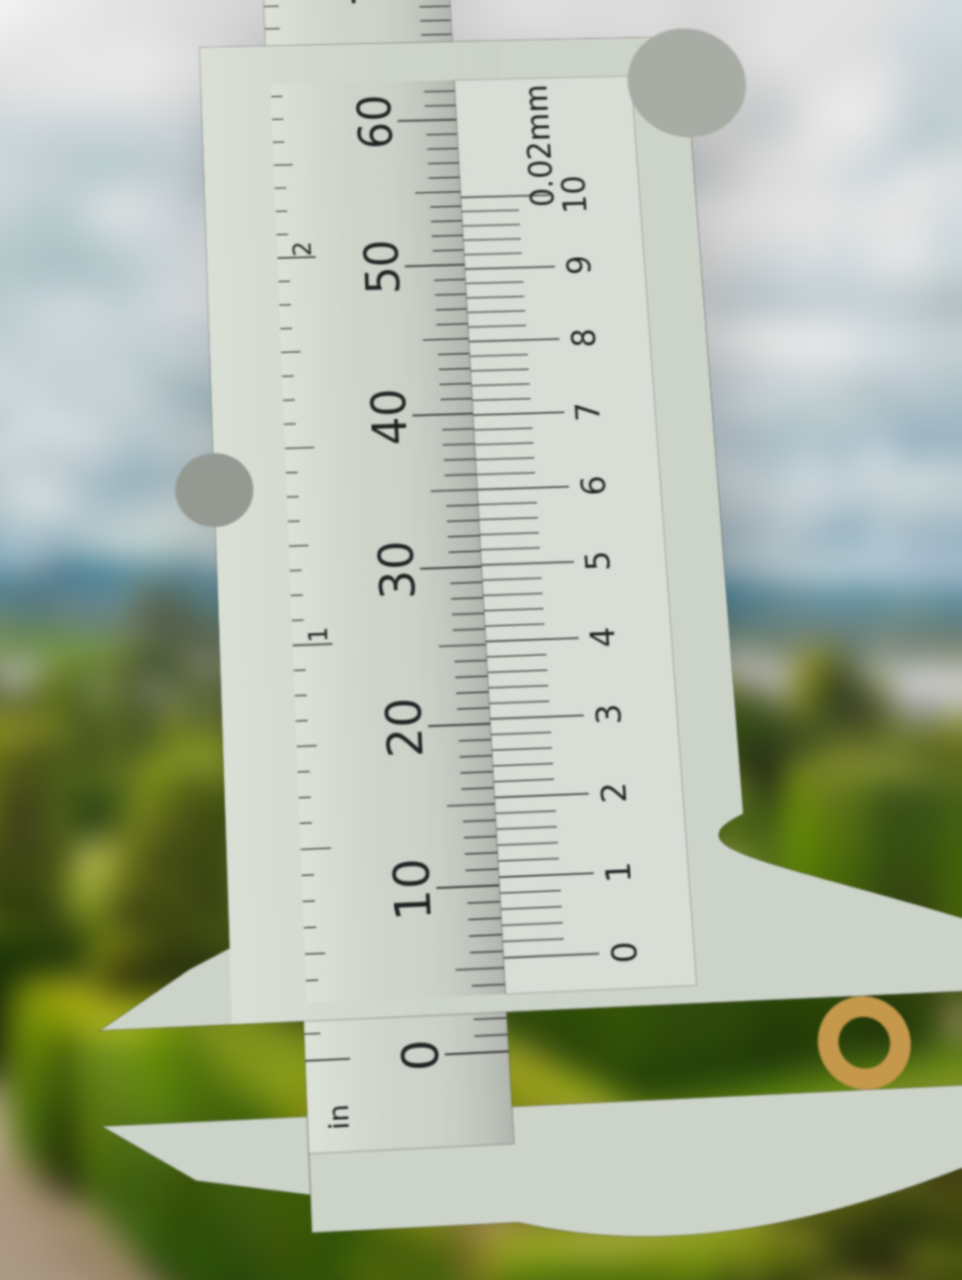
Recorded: 5.6 mm
